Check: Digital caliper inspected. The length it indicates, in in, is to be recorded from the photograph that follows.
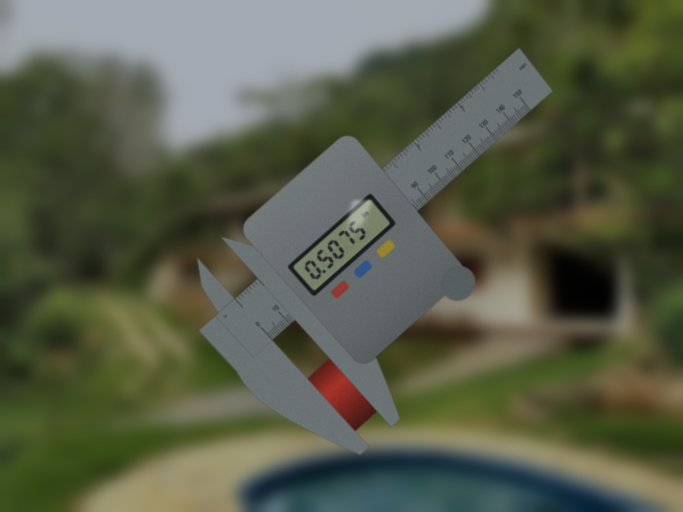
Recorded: 0.5075 in
